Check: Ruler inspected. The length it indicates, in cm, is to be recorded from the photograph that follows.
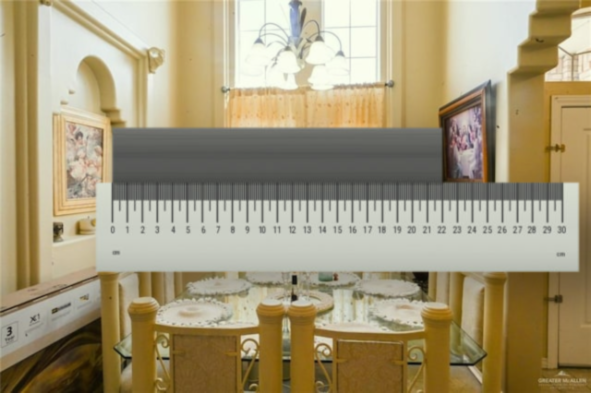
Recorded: 22 cm
